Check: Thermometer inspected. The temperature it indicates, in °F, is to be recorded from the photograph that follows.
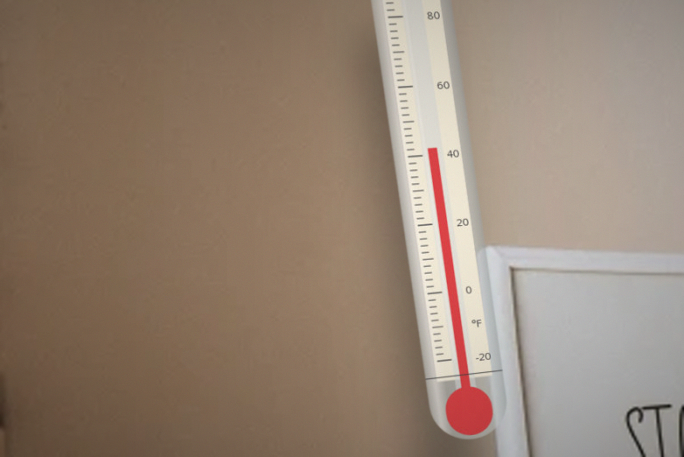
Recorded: 42 °F
